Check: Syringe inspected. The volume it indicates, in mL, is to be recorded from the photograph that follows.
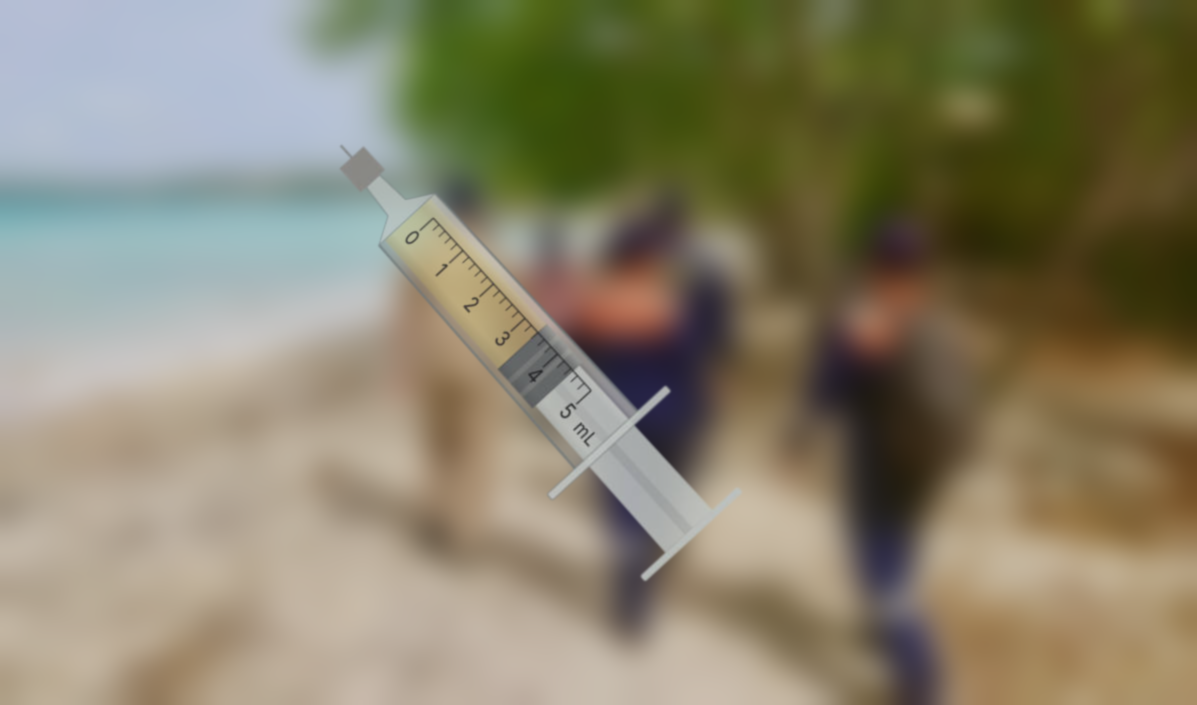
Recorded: 3.4 mL
